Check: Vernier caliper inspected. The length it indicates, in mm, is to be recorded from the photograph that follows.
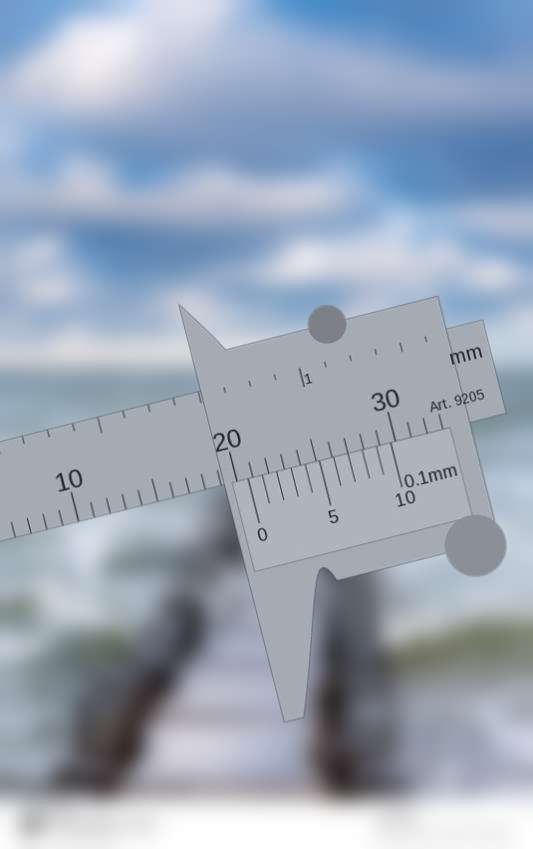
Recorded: 20.7 mm
